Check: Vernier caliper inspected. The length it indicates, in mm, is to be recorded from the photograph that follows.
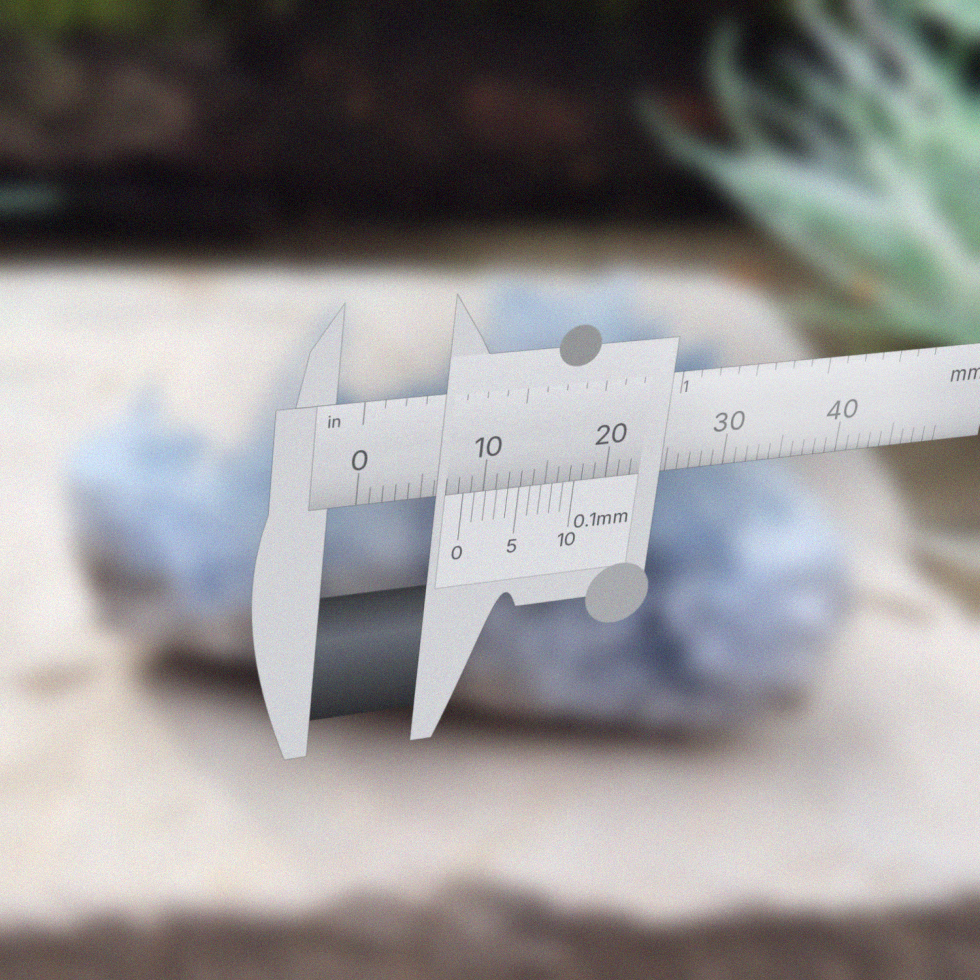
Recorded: 8.4 mm
